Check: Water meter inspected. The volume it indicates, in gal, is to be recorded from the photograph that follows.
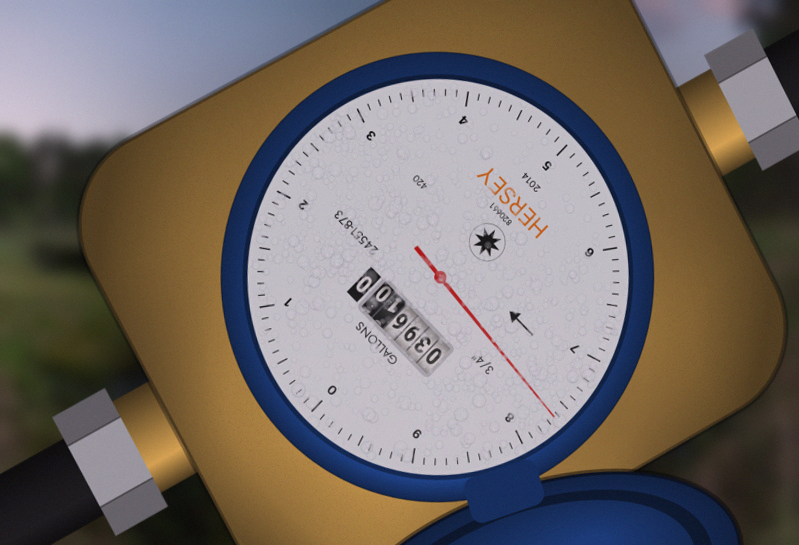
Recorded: 396097.6 gal
